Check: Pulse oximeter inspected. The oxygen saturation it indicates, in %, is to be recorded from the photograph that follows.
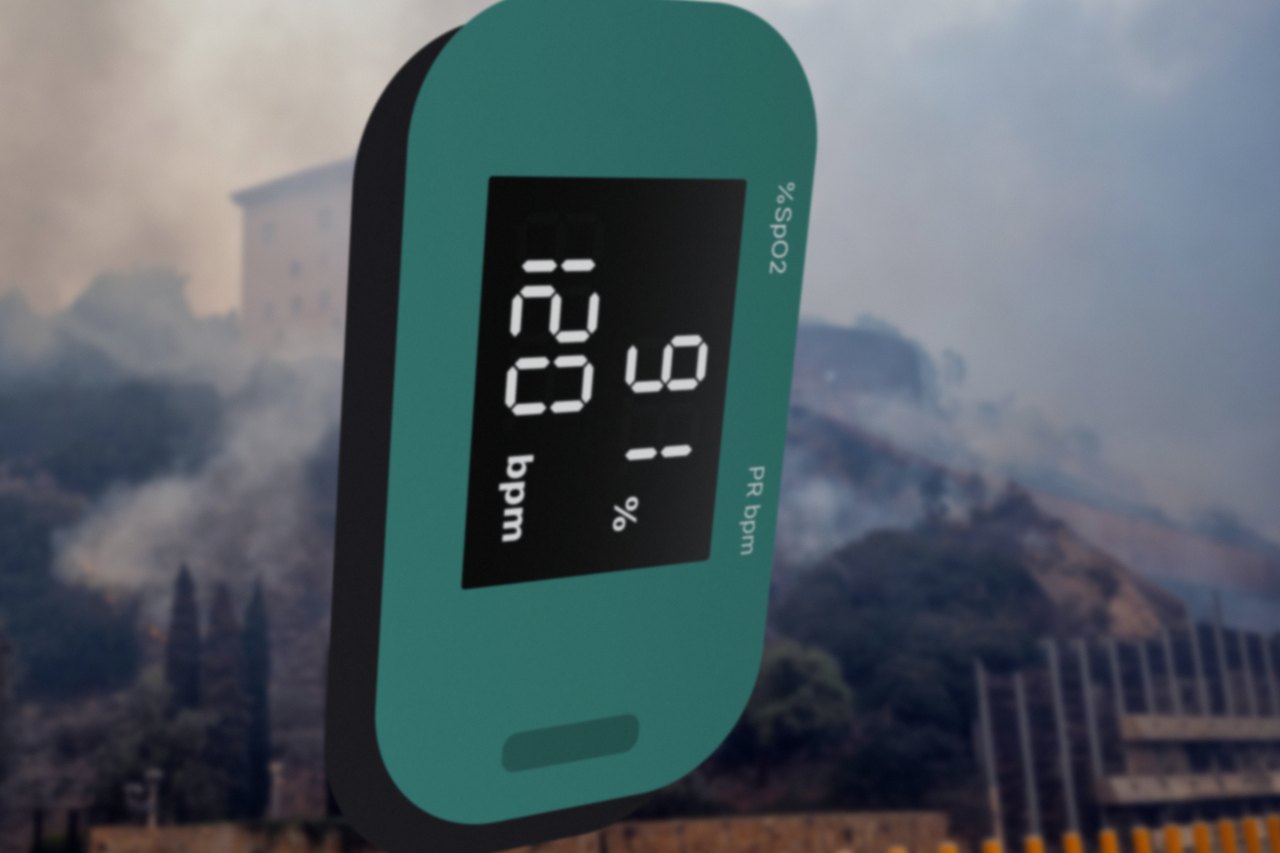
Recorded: 91 %
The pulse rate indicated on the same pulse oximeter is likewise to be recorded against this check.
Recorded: 120 bpm
